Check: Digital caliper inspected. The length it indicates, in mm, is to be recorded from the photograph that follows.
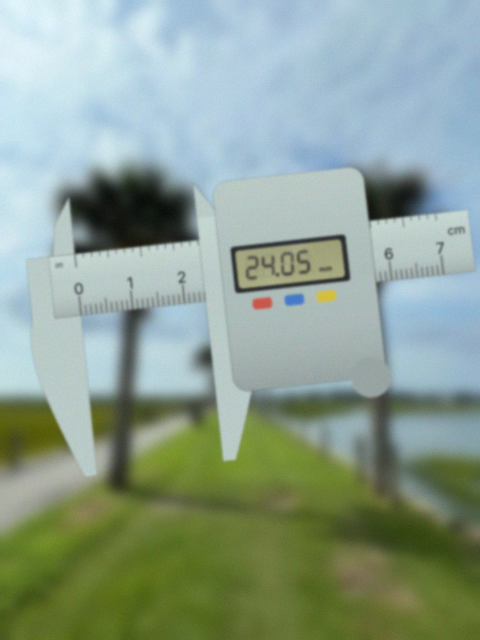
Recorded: 24.05 mm
